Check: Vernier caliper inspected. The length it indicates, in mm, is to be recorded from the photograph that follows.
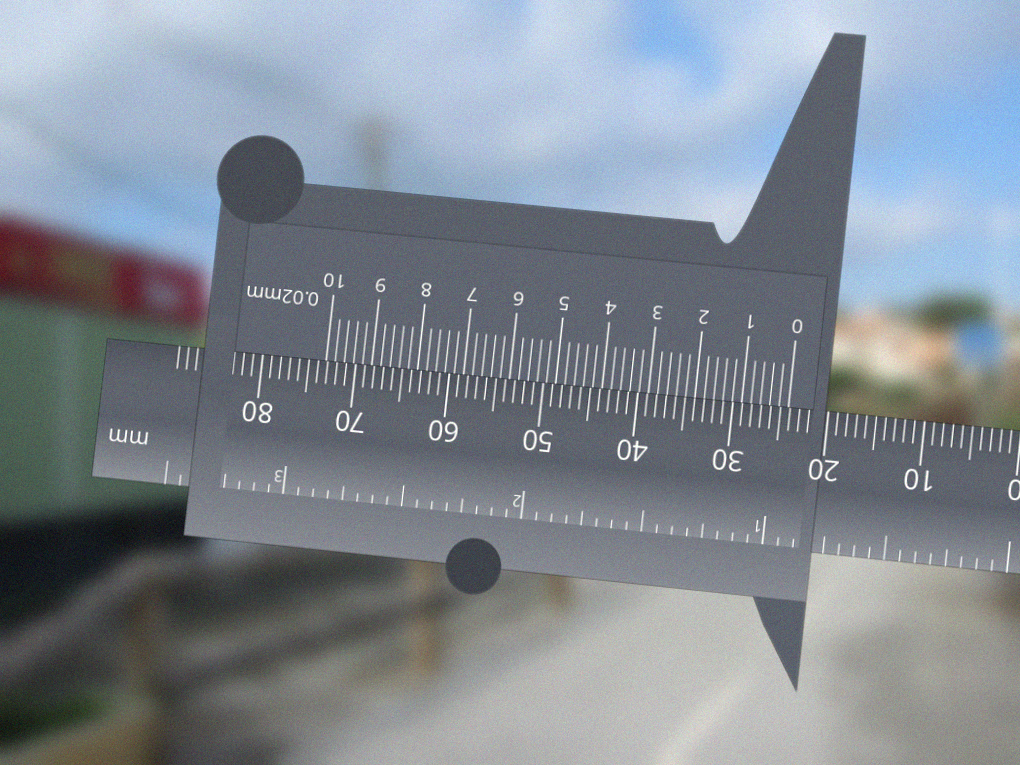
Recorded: 24.2 mm
